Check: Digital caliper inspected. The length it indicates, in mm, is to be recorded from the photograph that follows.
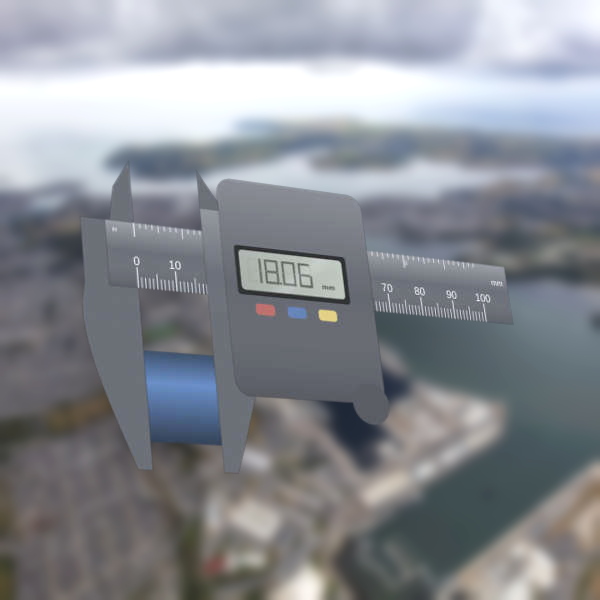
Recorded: 18.06 mm
